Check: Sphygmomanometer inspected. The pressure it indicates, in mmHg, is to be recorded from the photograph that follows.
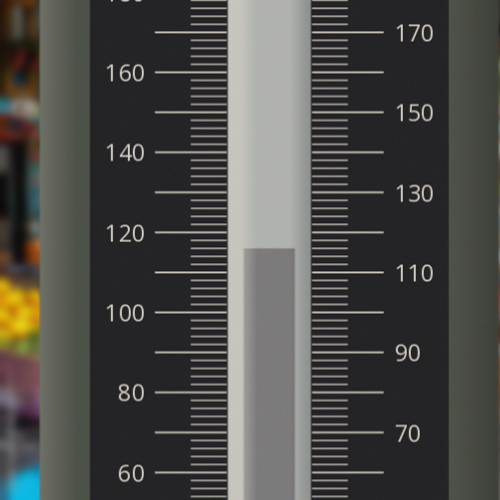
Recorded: 116 mmHg
